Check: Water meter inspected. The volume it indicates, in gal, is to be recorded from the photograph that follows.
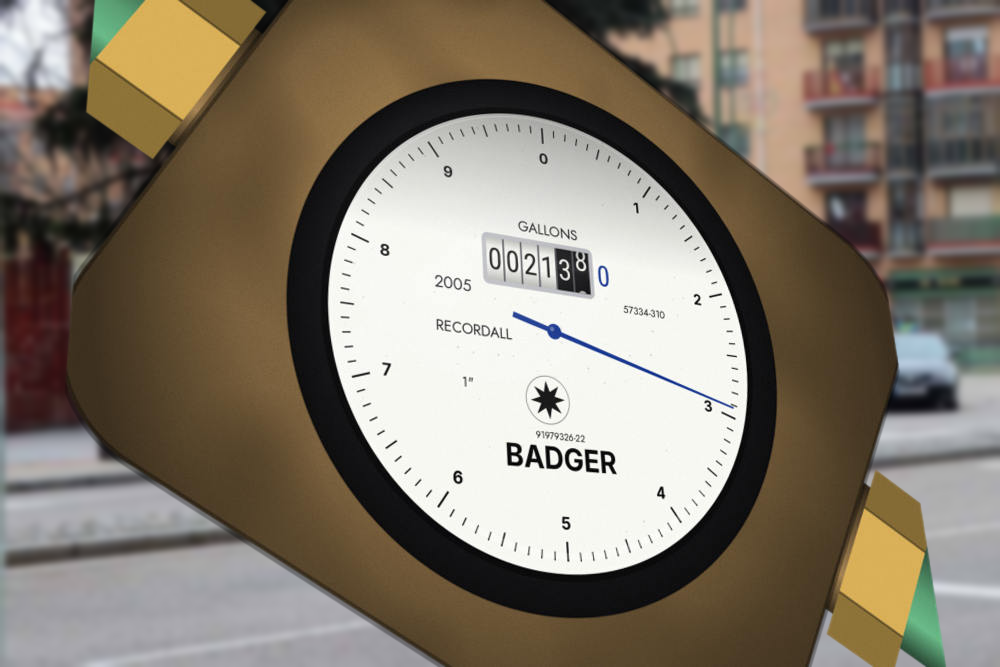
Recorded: 21382.9 gal
